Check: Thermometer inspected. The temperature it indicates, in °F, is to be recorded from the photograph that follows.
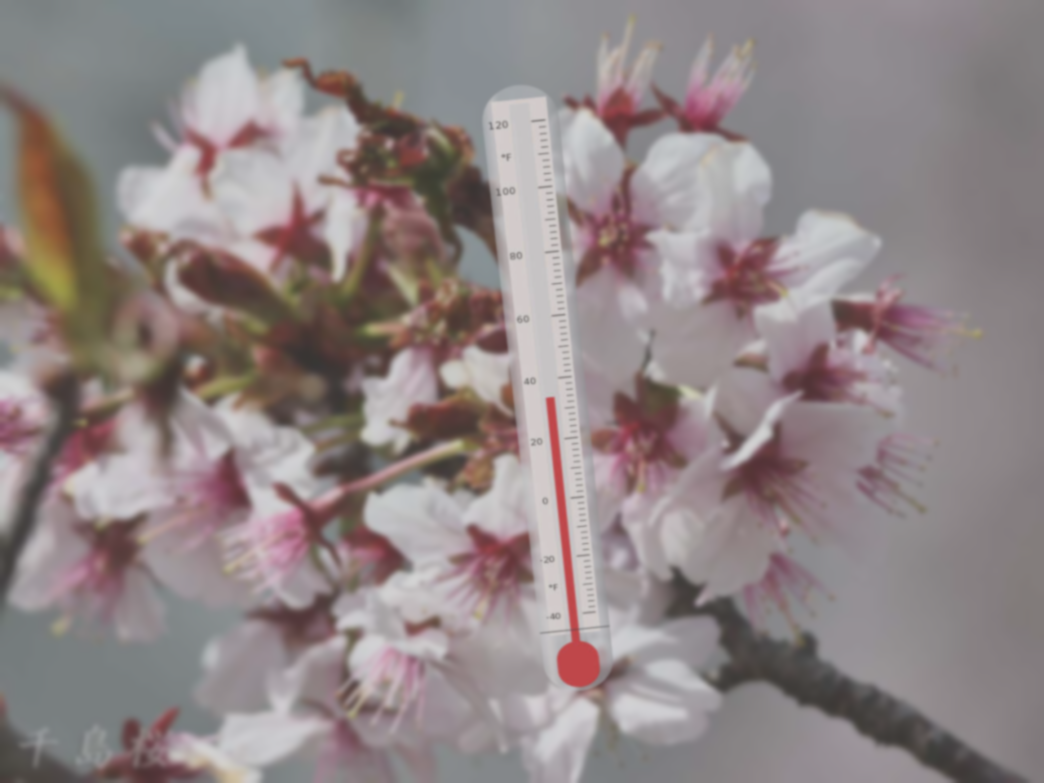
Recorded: 34 °F
